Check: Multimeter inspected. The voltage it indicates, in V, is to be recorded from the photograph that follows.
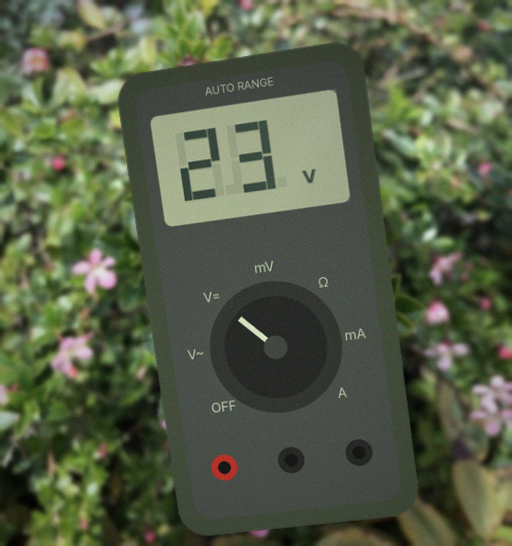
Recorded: 23 V
